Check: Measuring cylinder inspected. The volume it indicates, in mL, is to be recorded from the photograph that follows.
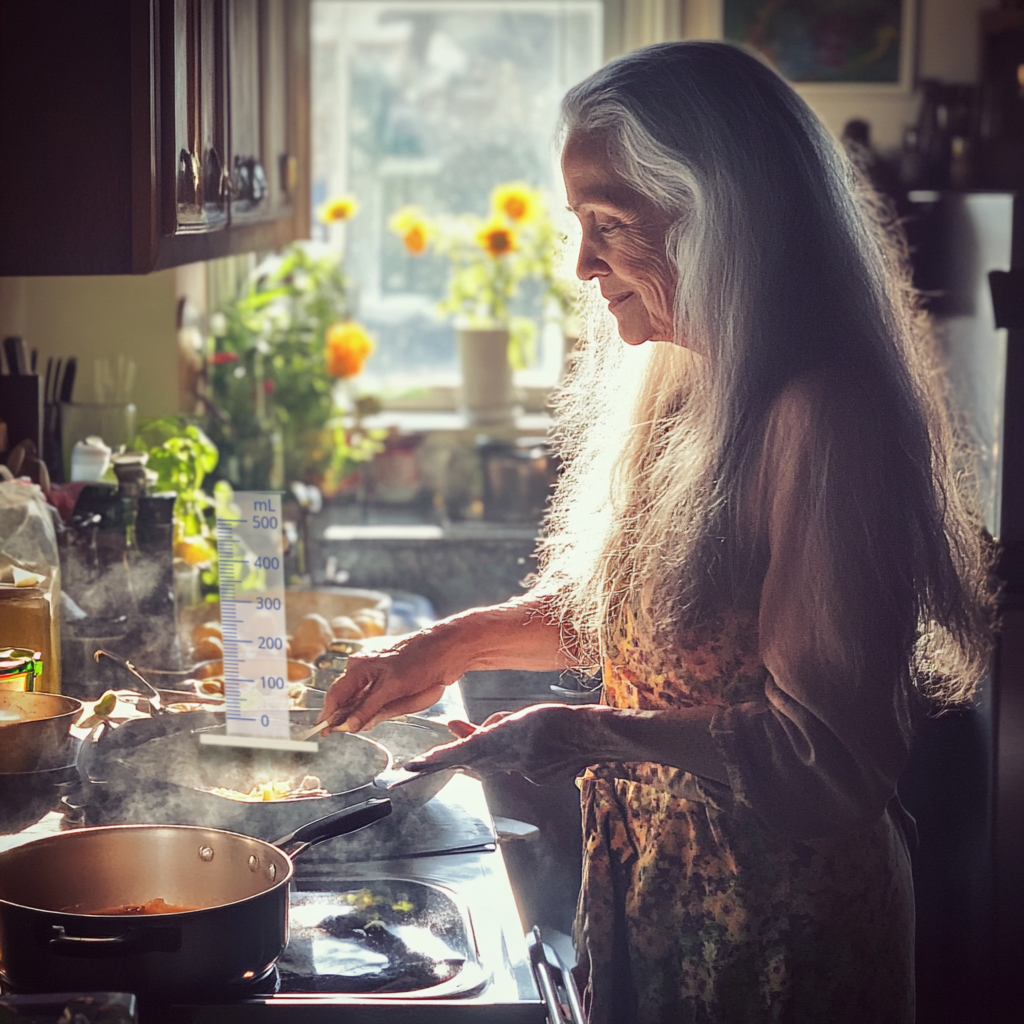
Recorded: 300 mL
